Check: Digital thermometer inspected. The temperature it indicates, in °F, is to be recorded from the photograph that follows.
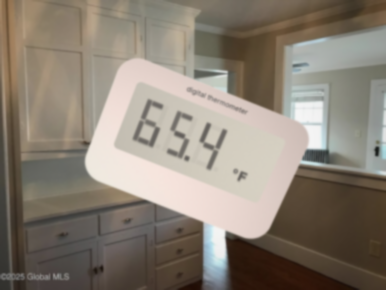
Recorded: 65.4 °F
